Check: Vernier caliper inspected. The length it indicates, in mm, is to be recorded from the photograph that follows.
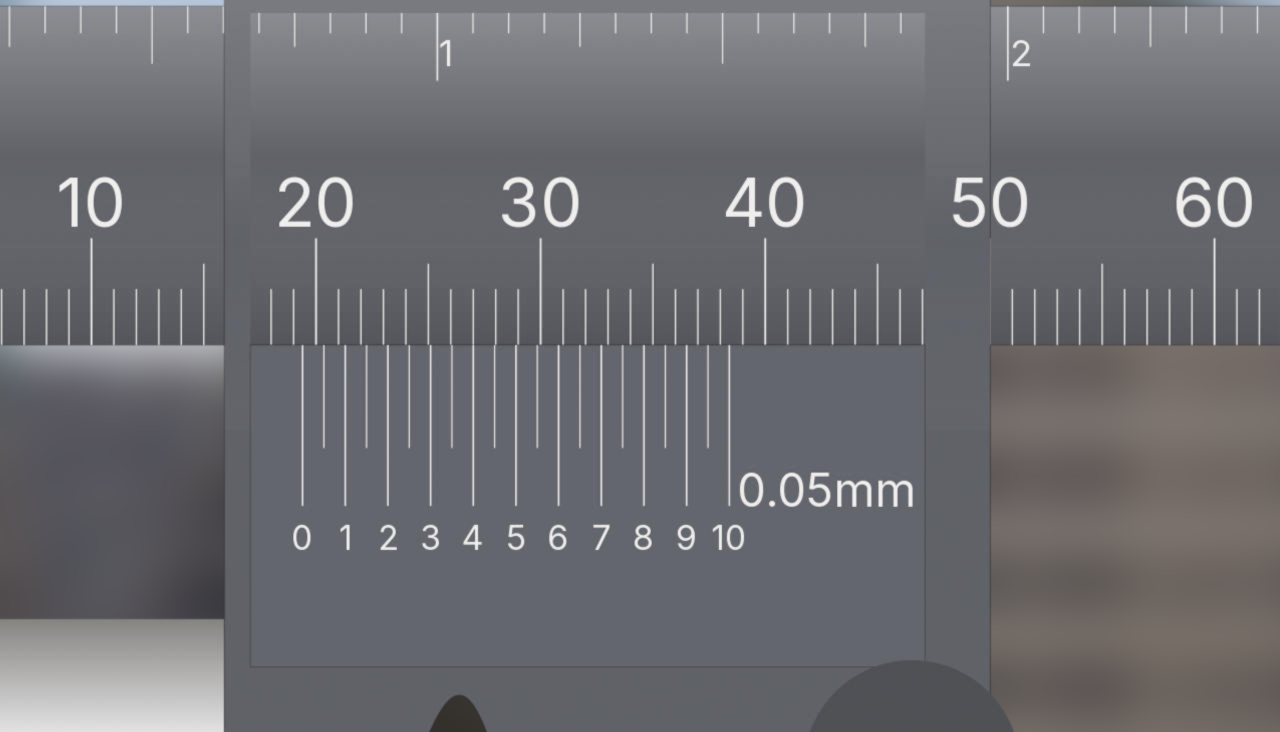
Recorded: 19.4 mm
